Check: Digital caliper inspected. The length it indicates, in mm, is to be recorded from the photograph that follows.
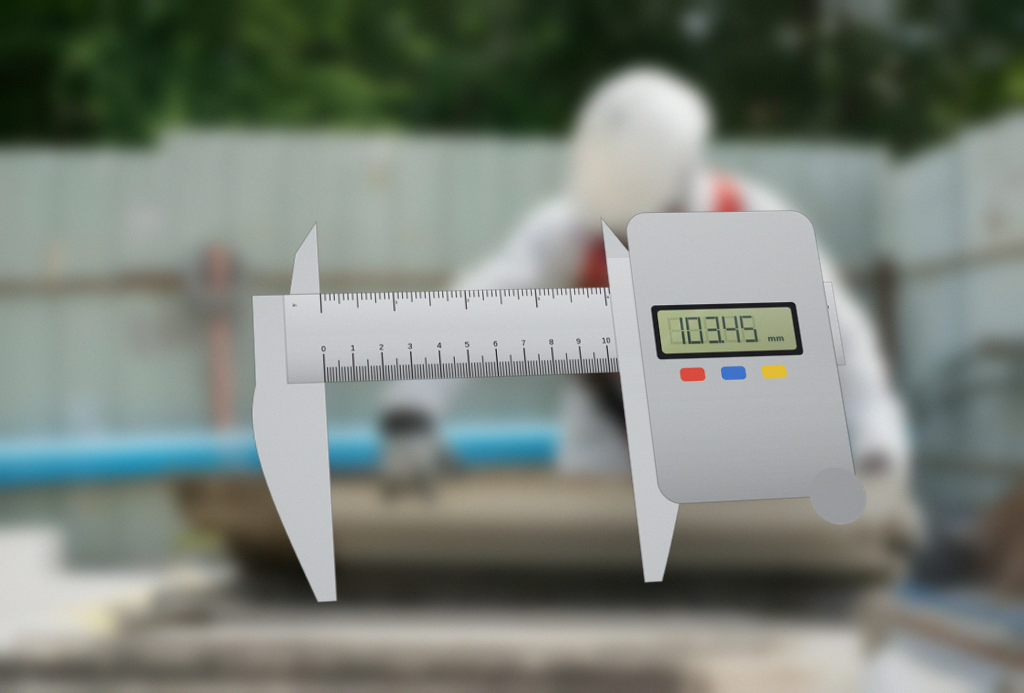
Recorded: 103.45 mm
